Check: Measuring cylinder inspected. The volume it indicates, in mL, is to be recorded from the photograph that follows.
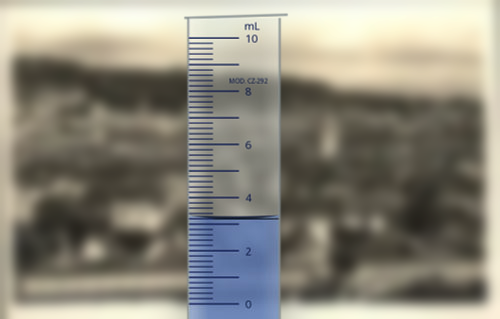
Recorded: 3.2 mL
